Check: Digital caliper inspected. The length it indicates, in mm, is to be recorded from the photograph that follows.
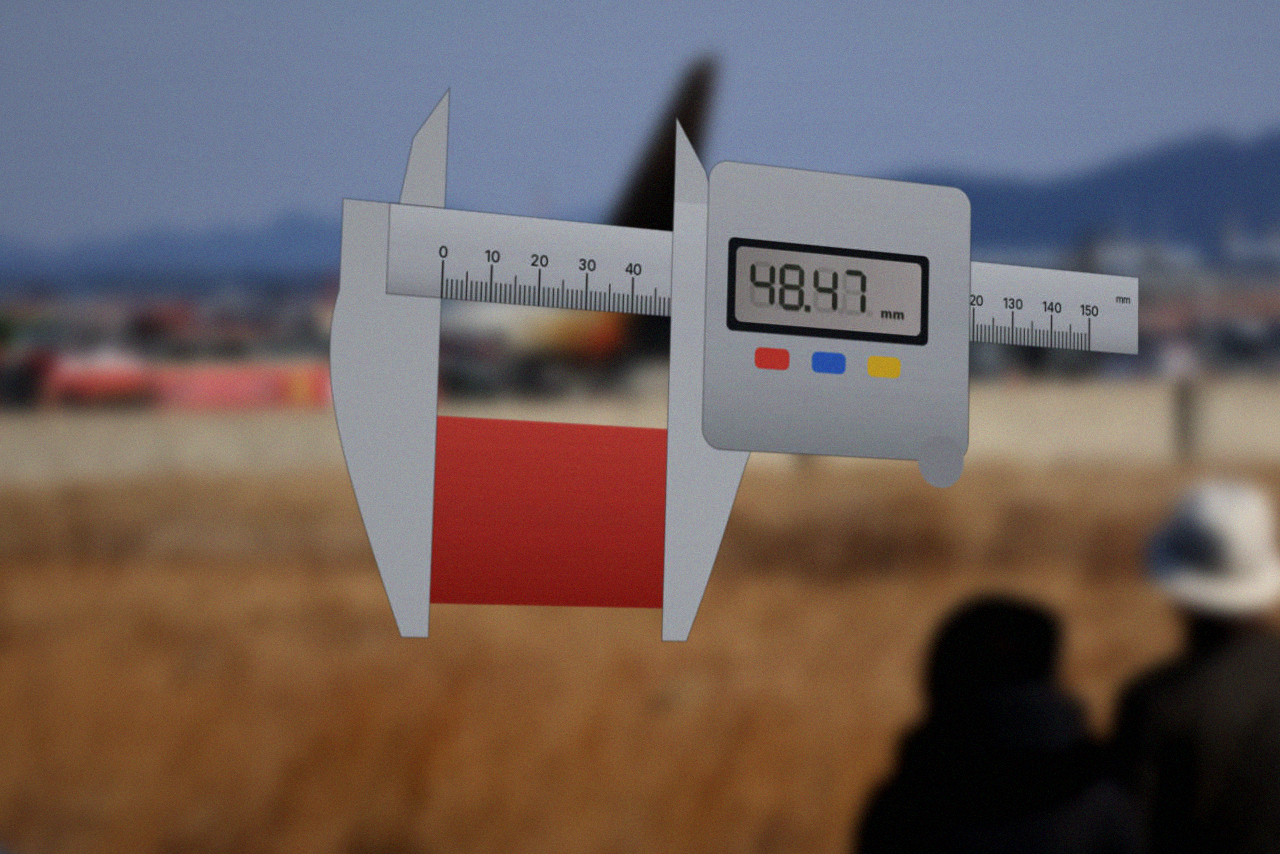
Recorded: 48.47 mm
